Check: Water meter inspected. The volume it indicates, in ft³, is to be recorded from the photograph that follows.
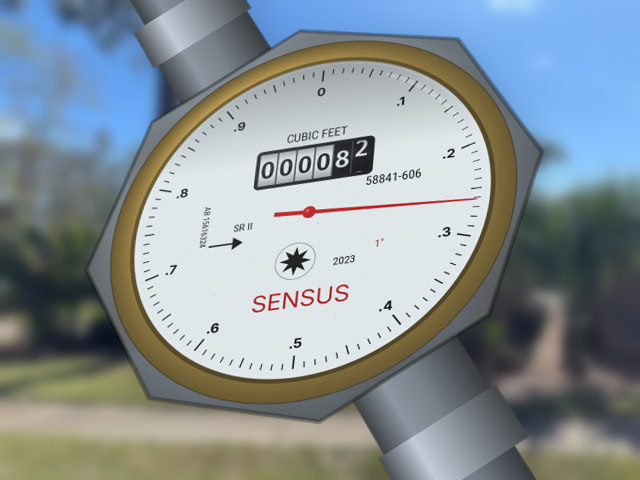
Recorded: 82.26 ft³
